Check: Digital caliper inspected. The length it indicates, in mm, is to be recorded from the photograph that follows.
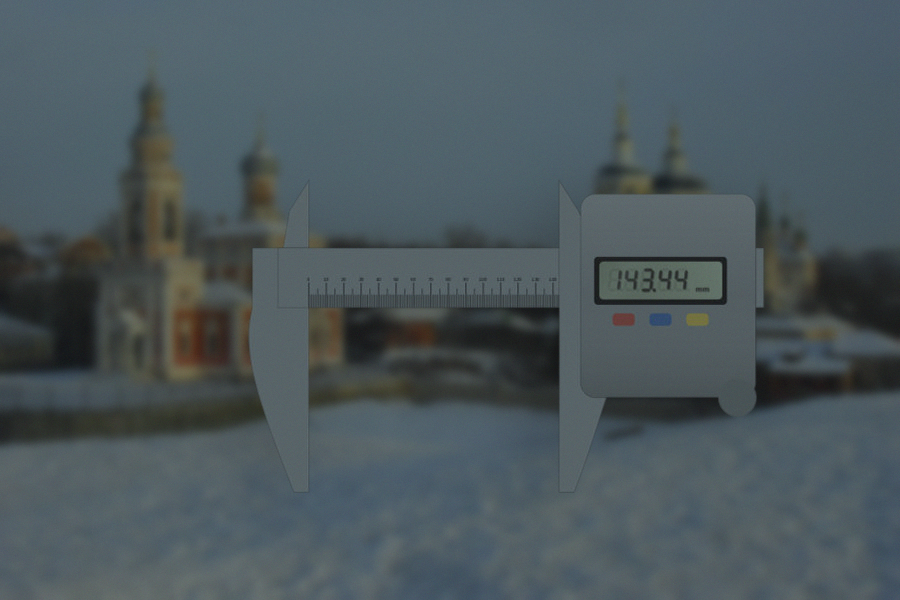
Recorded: 143.44 mm
